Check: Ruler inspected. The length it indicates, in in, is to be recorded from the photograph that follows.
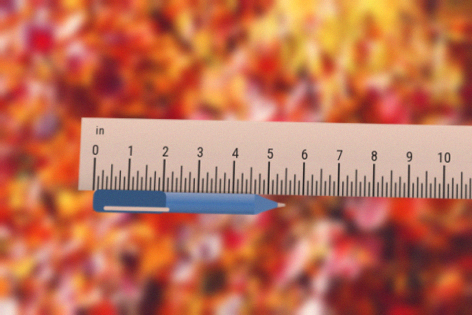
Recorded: 5.5 in
